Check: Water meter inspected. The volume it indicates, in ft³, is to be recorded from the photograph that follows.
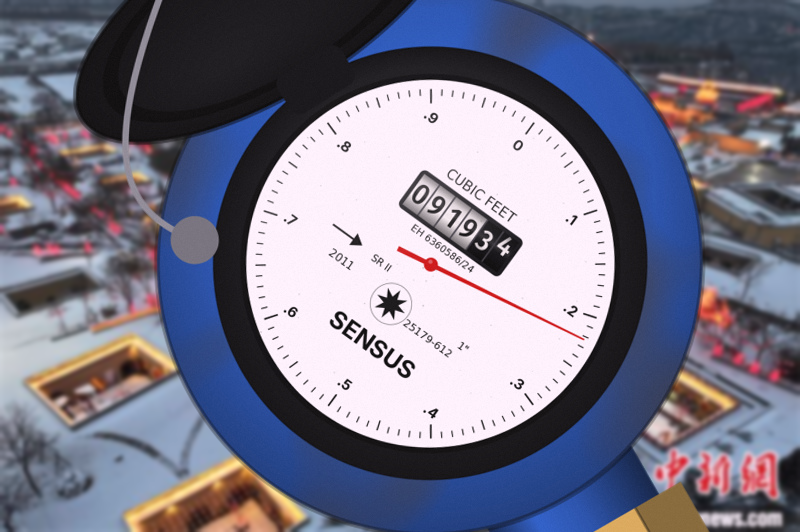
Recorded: 91934.22 ft³
